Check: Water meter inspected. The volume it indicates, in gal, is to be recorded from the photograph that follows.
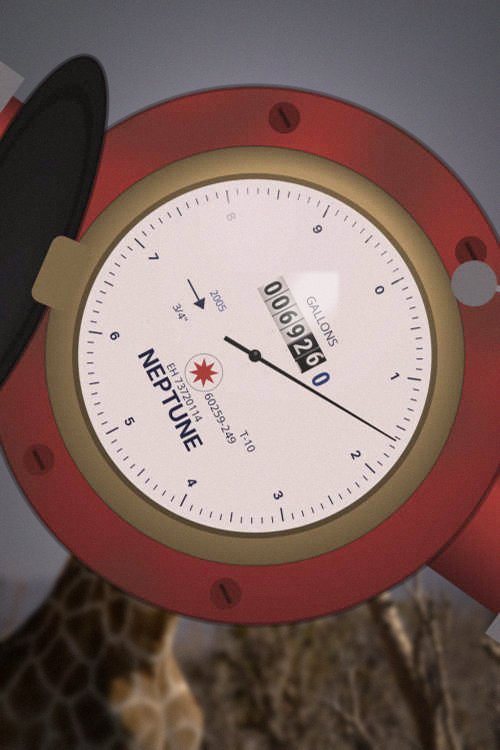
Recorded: 69261.6 gal
